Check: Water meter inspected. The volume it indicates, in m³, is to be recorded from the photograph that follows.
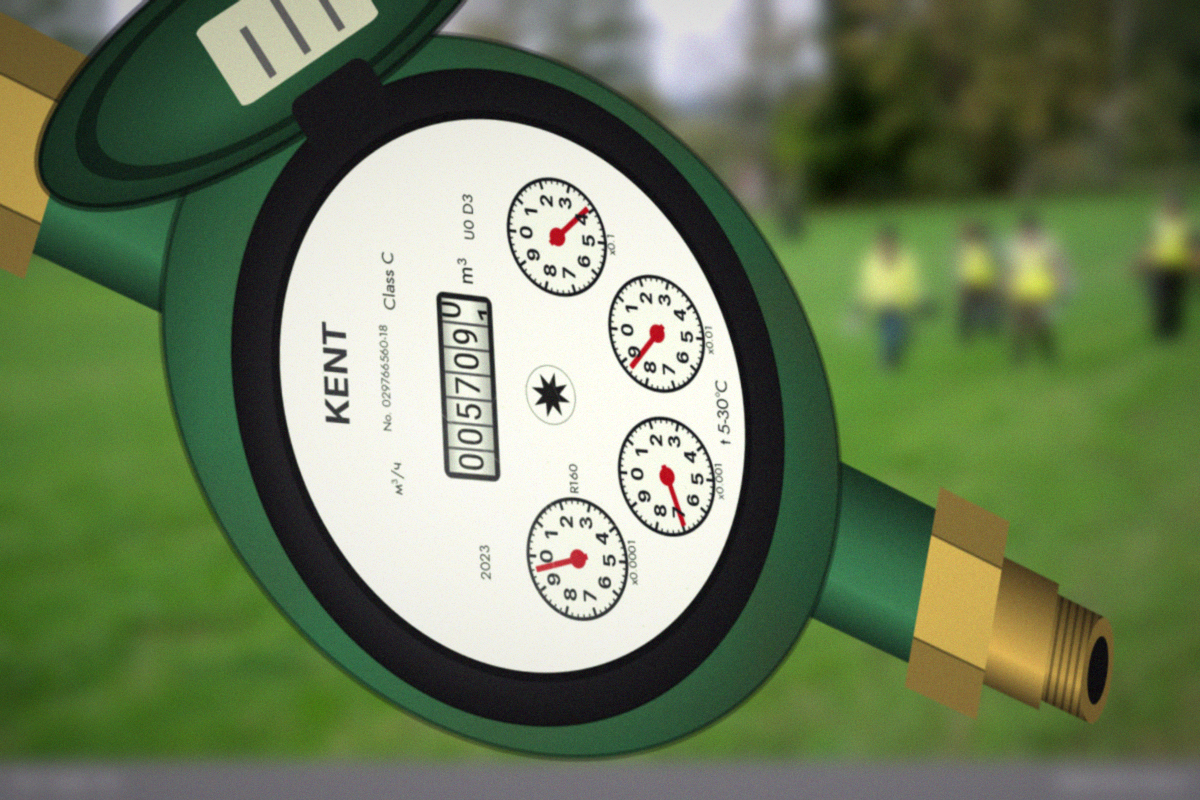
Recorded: 57090.3869 m³
